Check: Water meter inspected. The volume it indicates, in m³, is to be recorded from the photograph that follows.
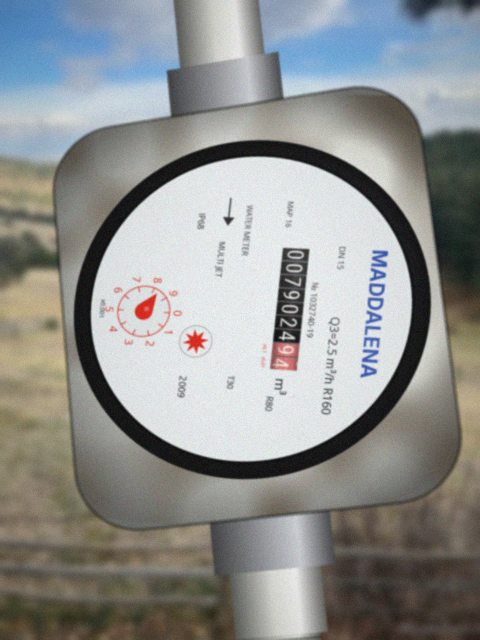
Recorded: 79024.938 m³
